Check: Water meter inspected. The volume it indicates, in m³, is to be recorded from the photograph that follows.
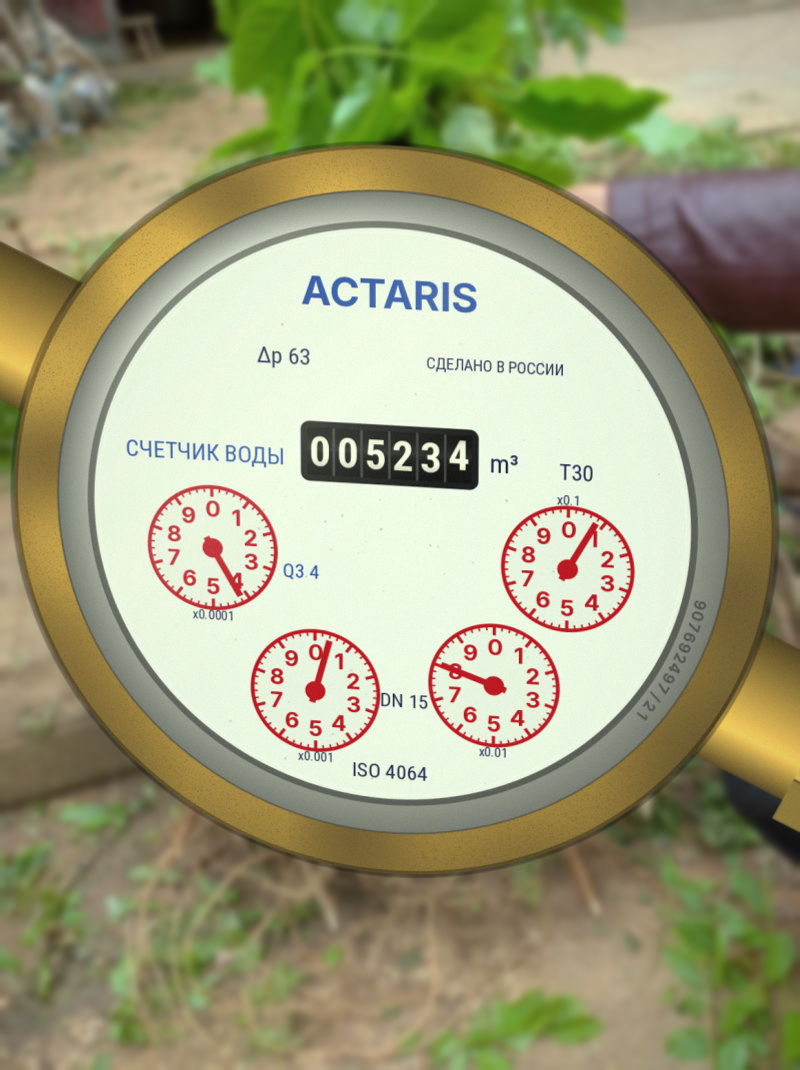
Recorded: 5234.0804 m³
